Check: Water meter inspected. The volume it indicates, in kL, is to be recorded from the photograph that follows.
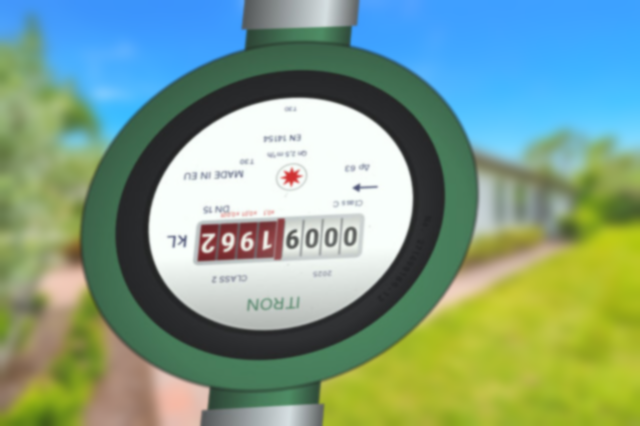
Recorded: 9.1962 kL
